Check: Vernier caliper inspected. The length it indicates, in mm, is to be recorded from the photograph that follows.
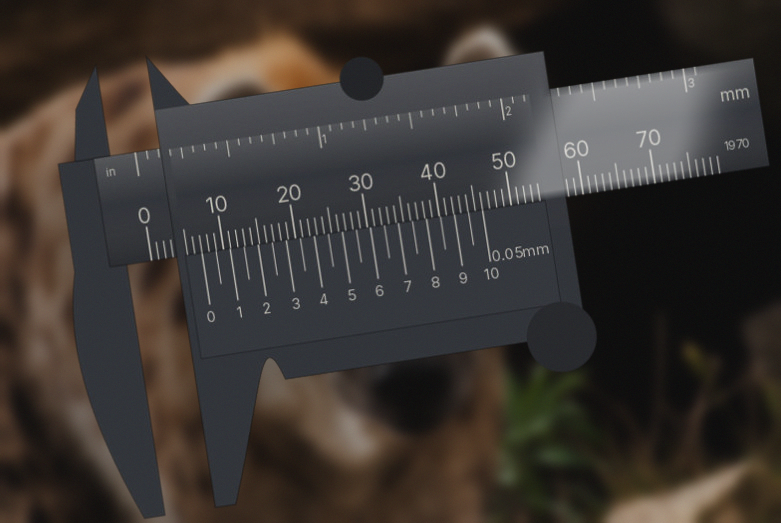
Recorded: 7.0 mm
